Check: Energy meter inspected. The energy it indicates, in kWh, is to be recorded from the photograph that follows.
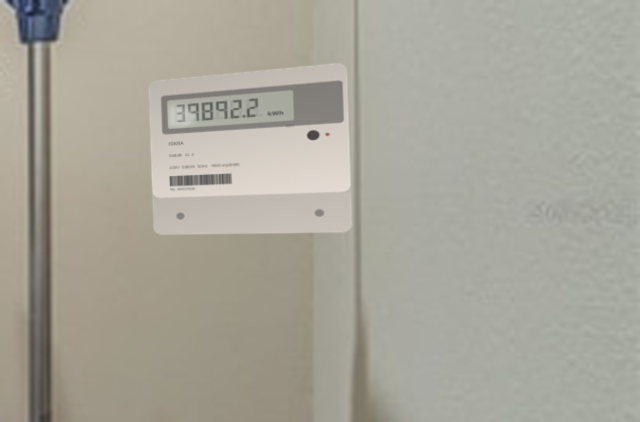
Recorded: 39892.2 kWh
